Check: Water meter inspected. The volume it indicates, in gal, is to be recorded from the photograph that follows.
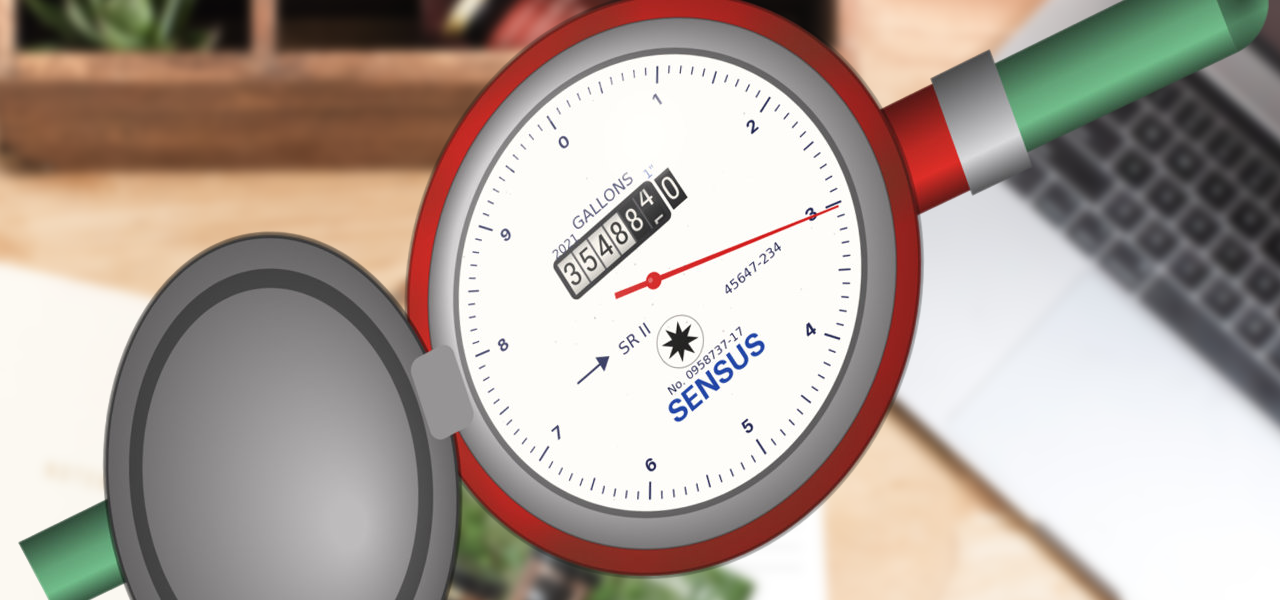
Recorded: 3548843.0 gal
